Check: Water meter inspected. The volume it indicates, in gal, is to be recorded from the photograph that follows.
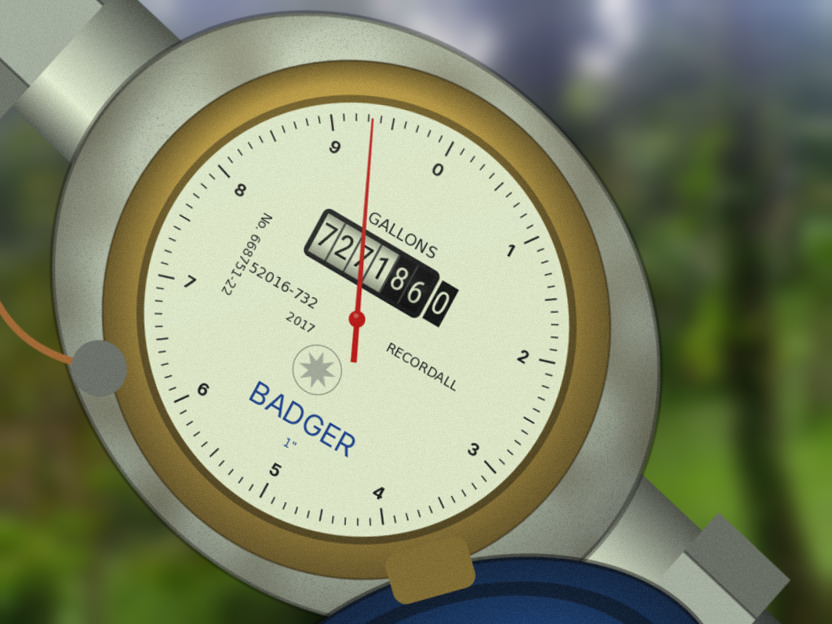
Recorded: 7271859.3 gal
